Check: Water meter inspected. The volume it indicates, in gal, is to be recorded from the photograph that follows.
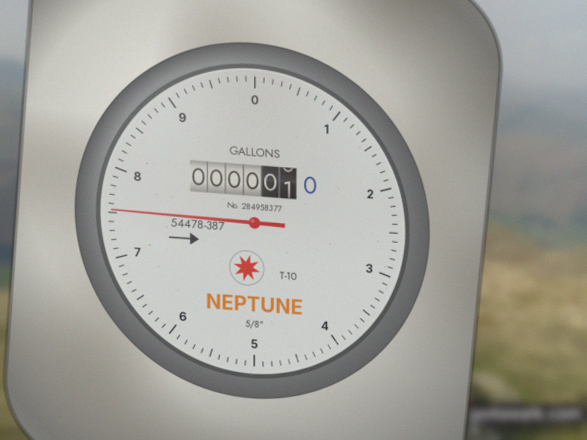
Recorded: 7.5 gal
